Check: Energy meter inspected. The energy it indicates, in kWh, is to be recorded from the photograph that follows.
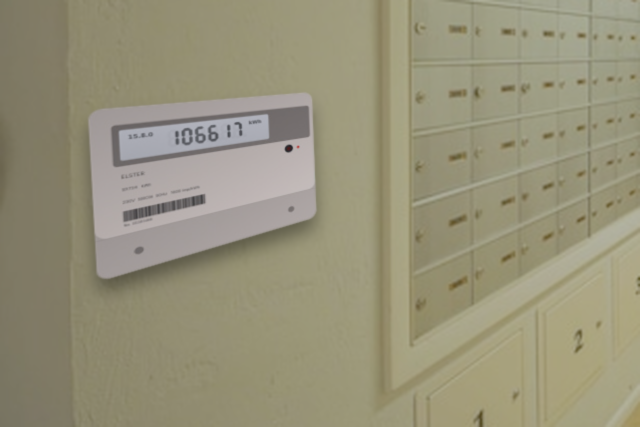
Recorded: 106617 kWh
